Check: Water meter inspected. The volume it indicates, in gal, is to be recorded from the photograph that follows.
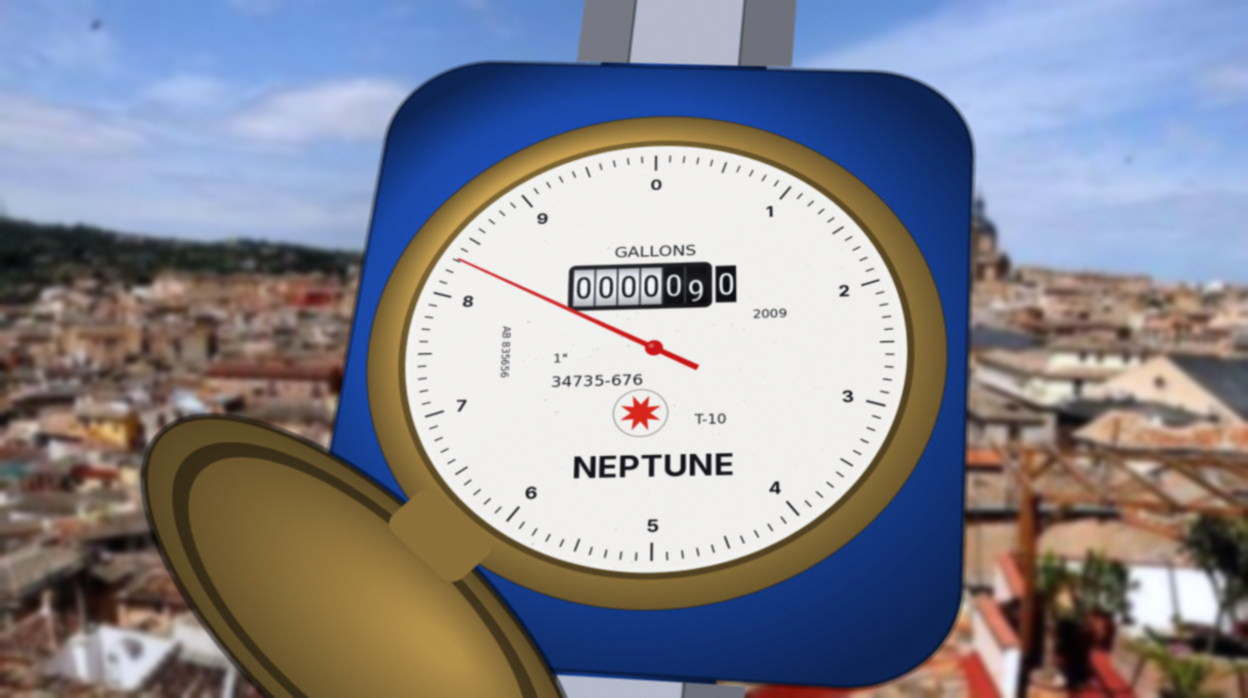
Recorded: 88.3 gal
